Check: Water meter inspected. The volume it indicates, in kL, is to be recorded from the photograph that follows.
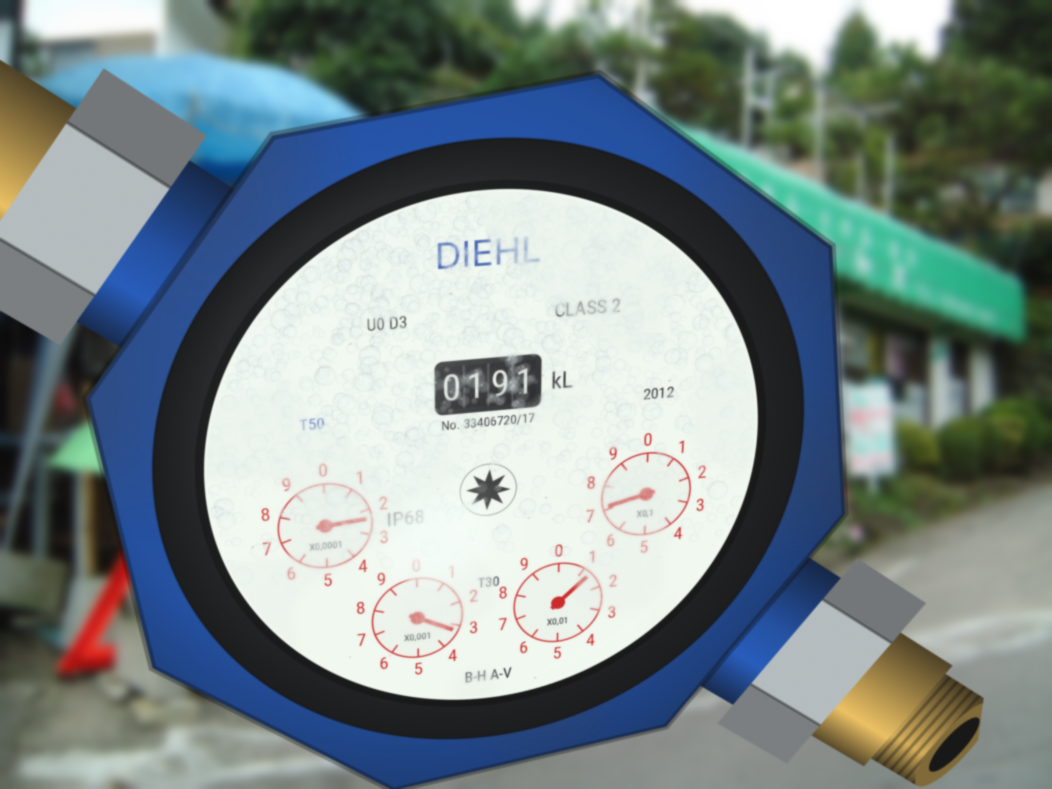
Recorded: 191.7132 kL
